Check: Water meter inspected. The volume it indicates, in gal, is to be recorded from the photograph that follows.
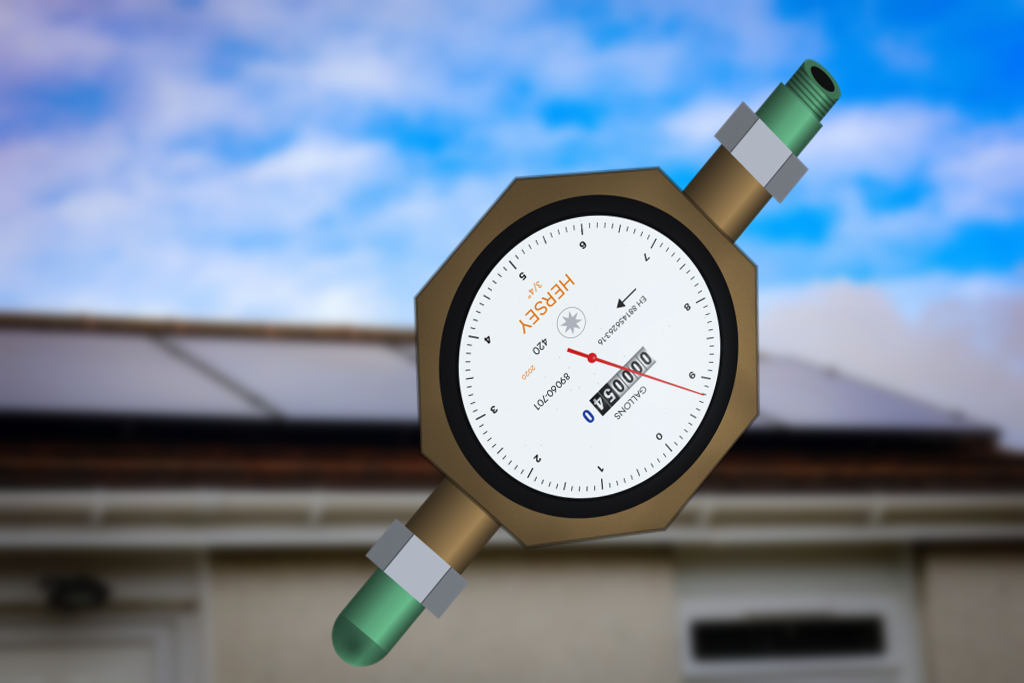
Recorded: 539.2 gal
